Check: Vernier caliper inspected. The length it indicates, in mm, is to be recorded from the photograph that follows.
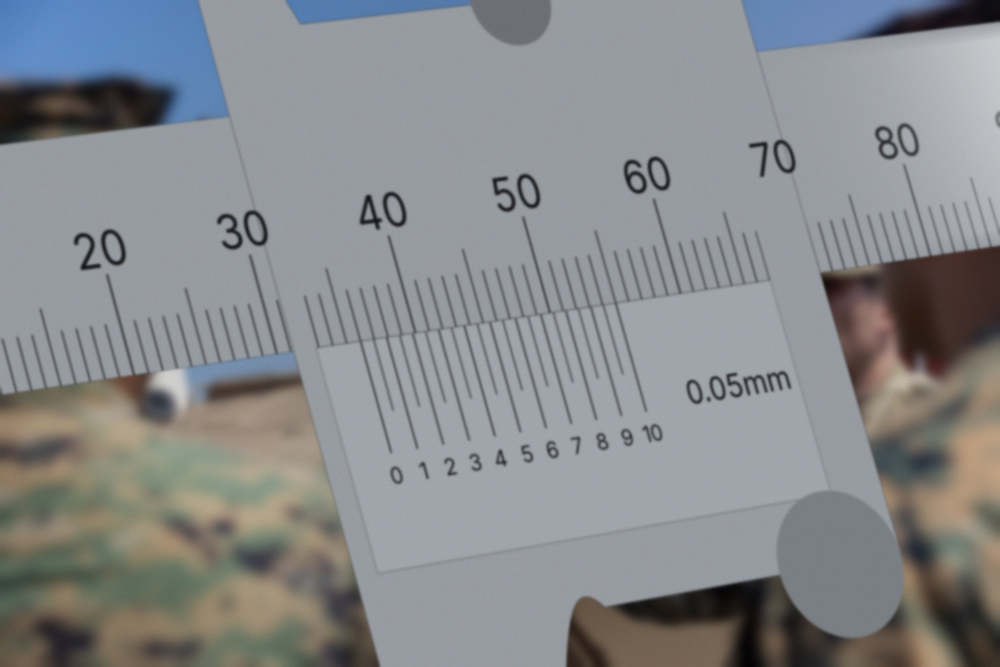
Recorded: 36.0 mm
